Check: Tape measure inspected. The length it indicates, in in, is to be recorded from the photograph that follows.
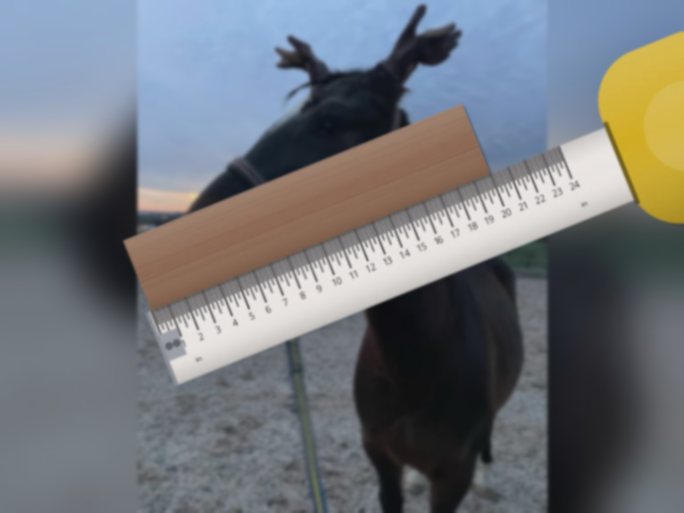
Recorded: 20 in
